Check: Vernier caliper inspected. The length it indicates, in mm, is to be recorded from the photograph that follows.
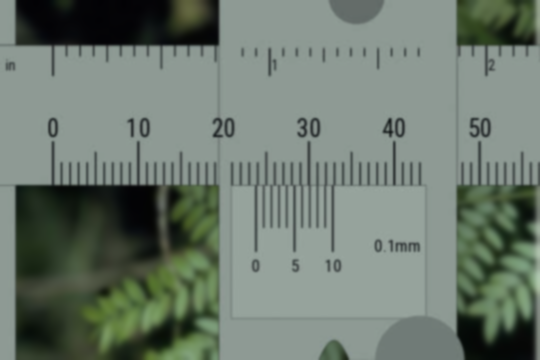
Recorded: 23.8 mm
